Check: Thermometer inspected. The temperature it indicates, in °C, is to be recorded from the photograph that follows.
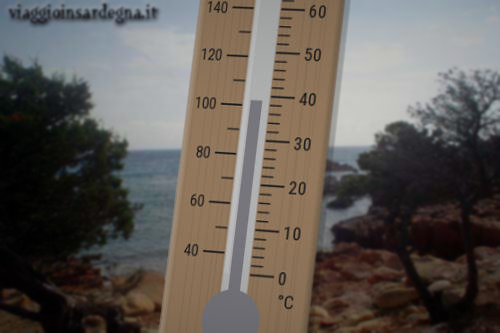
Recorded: 39 °C
